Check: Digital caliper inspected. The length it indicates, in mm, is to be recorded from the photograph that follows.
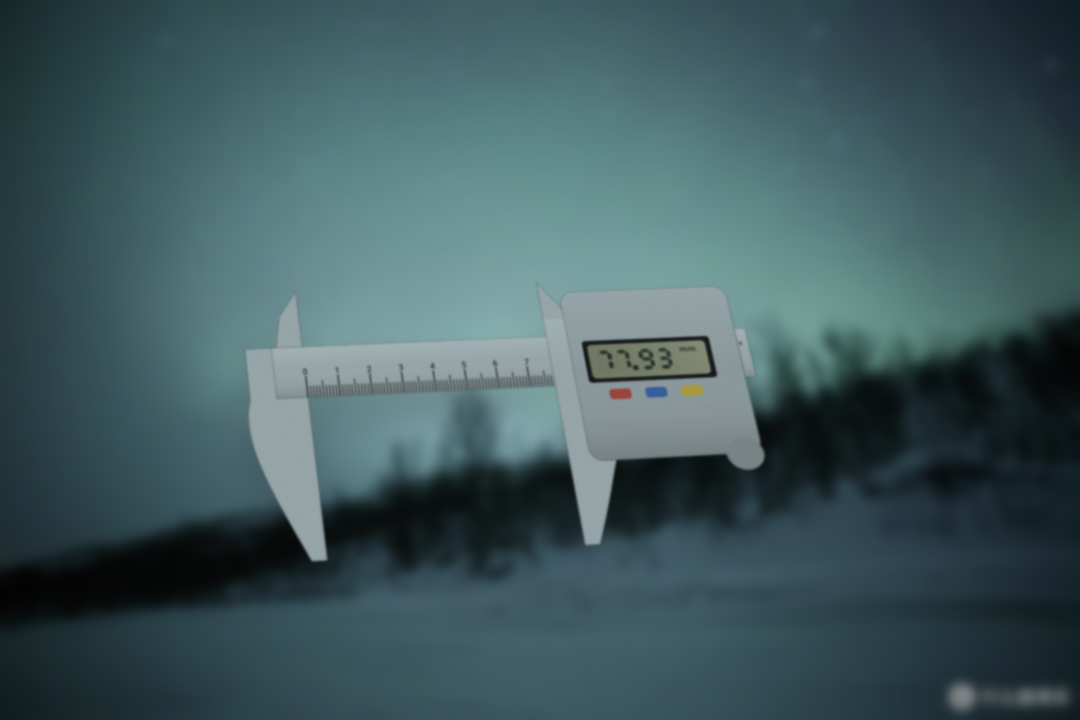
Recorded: 77.93 mm
